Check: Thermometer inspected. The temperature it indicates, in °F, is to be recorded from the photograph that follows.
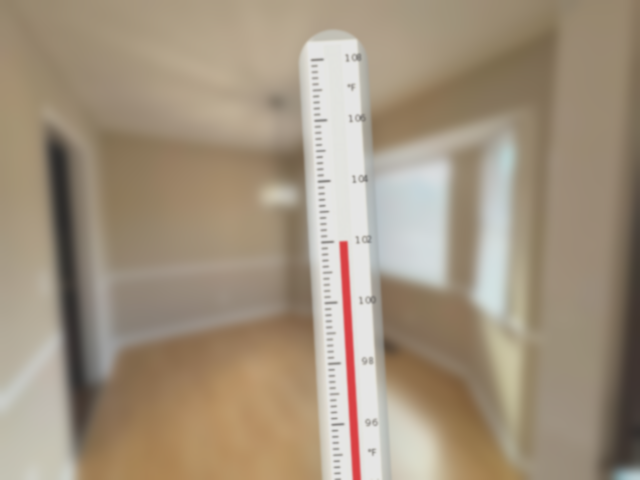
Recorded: 102 °F
